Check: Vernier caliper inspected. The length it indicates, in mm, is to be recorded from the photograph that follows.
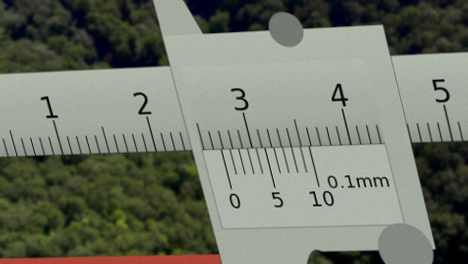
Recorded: 26.8 mm
